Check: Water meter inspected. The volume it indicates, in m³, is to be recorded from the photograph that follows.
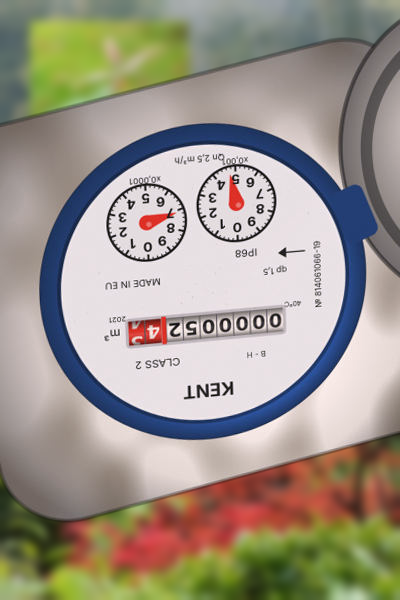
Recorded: 52.4347 m³
